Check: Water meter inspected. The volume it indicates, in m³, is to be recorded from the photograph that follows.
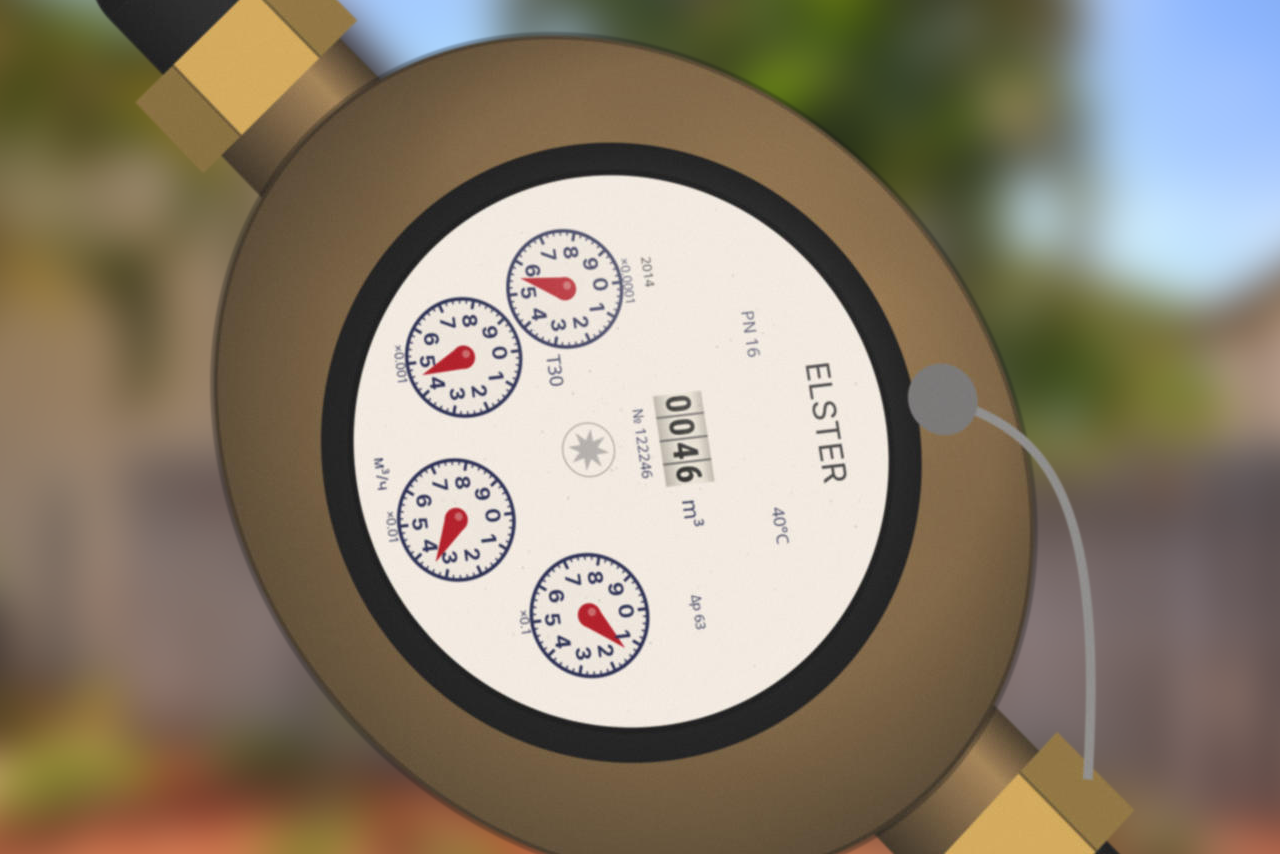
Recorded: 46.1345 m³
